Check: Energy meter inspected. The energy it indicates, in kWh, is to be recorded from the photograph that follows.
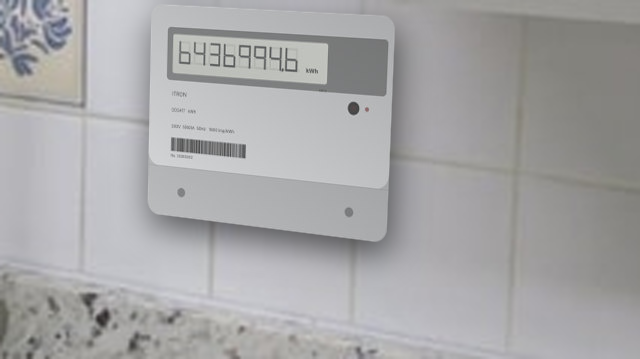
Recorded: 6436994.6 kWh
